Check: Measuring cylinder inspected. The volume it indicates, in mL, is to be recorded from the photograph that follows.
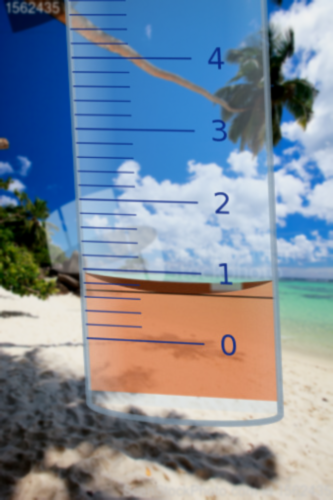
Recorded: 0.7 mL
